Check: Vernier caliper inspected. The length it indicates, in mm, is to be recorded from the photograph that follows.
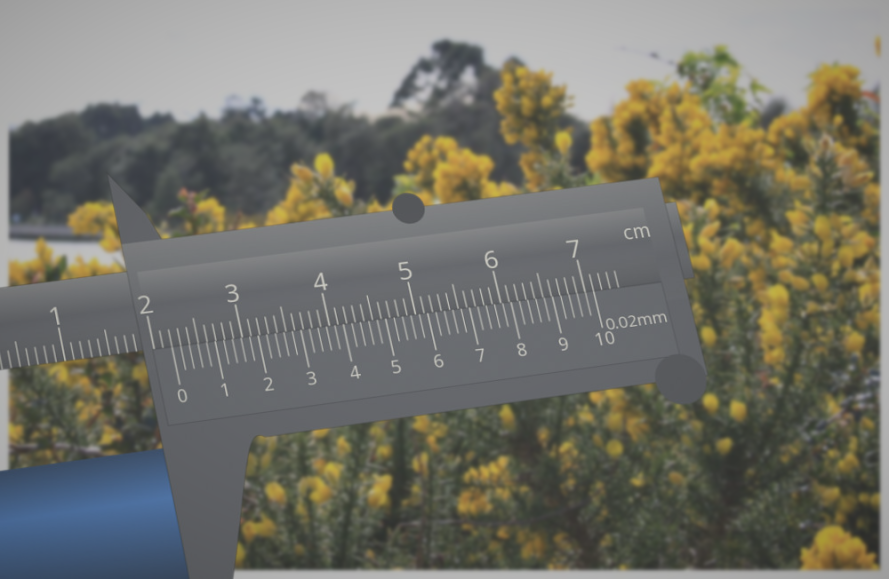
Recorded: 22.0 mm
